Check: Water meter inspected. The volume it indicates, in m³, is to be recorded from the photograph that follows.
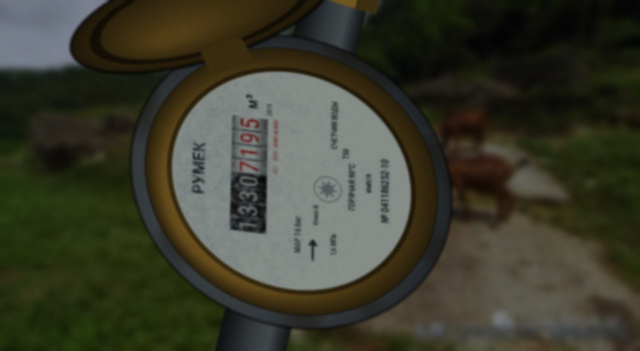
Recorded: 1330.7195 m³
